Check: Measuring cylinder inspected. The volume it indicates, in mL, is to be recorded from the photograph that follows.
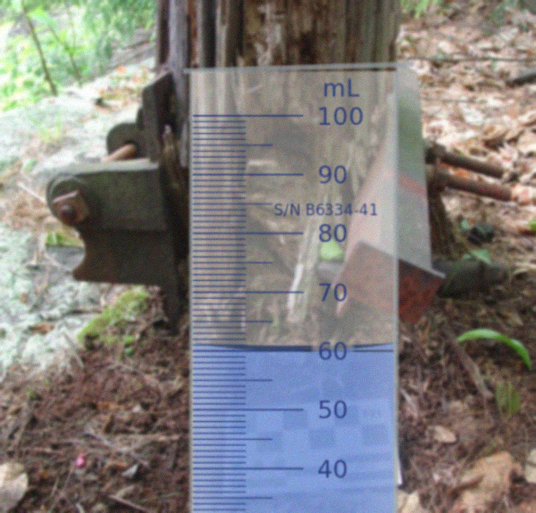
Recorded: 60 mL
